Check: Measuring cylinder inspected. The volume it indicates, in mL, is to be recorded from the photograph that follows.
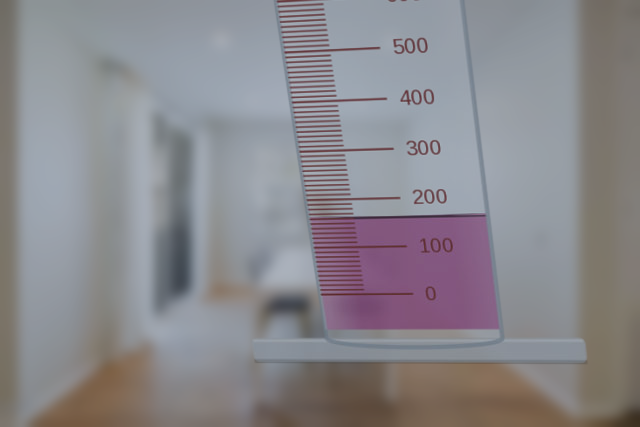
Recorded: 160 mL
